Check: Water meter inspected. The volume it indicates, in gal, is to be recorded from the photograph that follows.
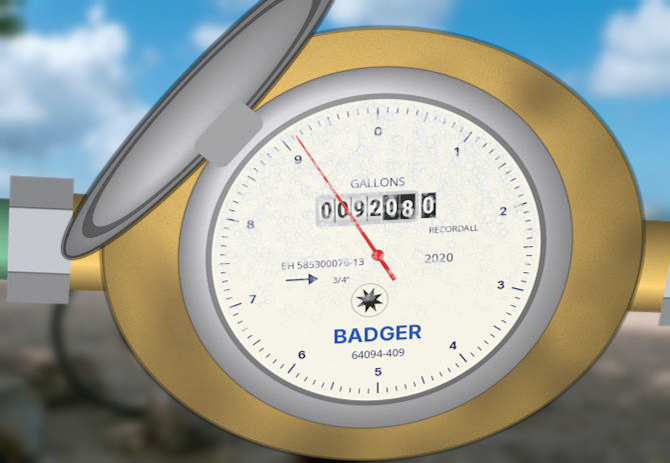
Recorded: 92079.1 gal
